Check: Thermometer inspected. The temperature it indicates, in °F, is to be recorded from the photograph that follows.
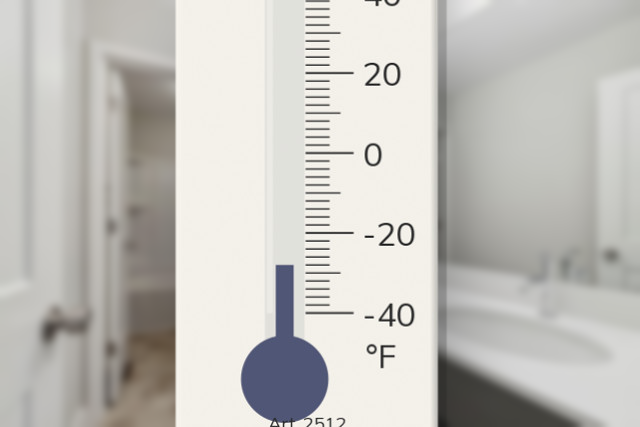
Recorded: -28 °F
